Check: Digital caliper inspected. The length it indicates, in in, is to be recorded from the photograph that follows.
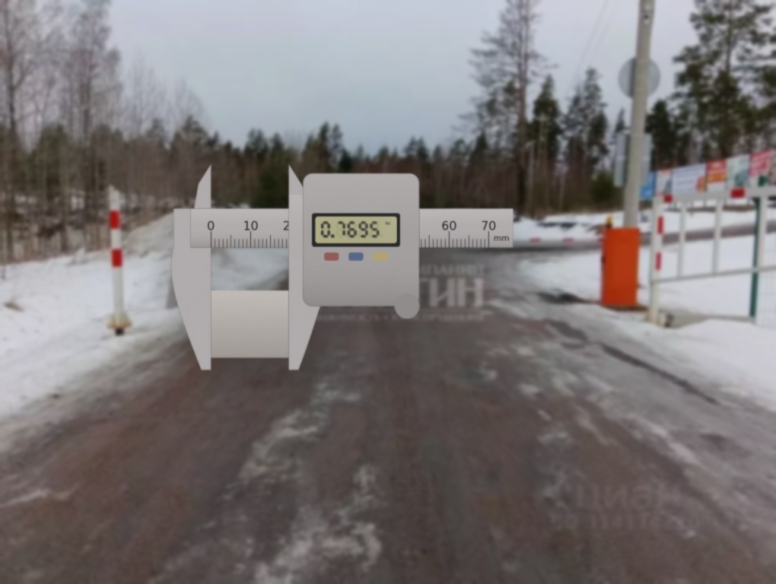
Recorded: 0.7695 in
